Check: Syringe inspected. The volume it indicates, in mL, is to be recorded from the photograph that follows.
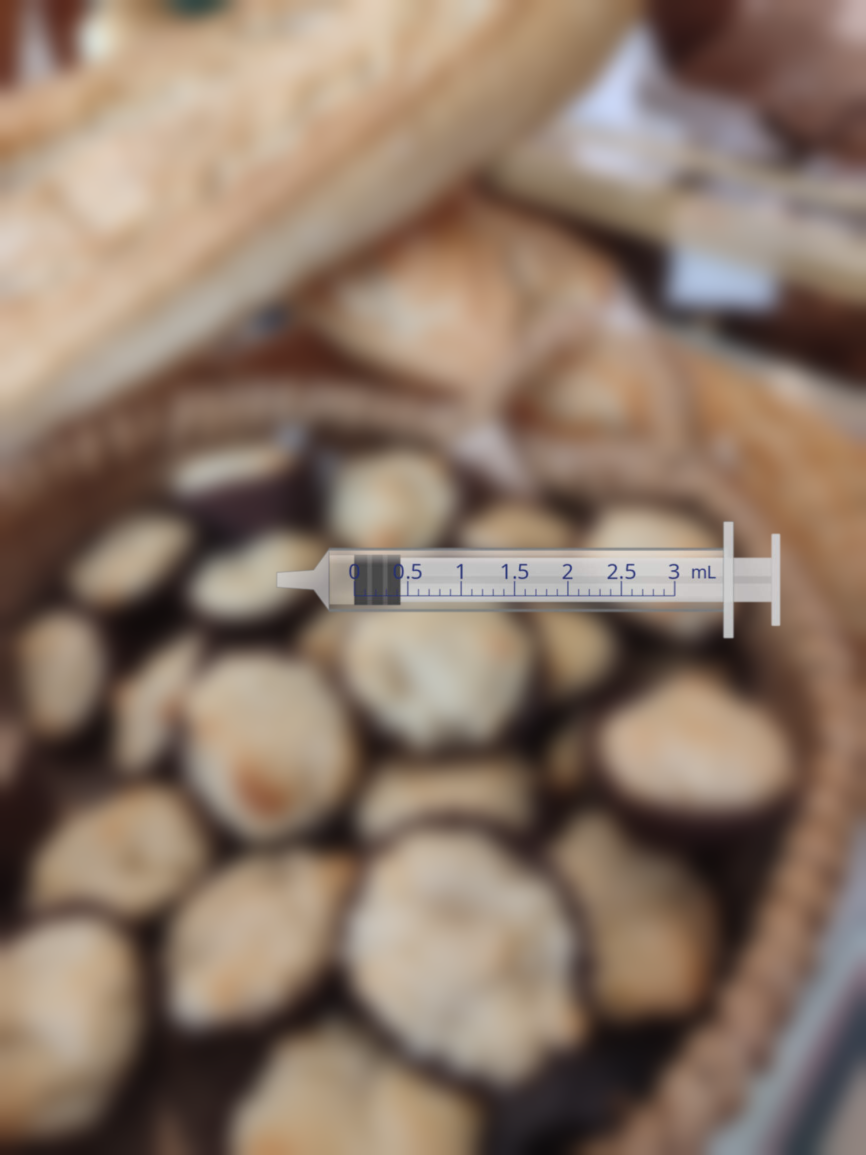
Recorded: 0 mL
